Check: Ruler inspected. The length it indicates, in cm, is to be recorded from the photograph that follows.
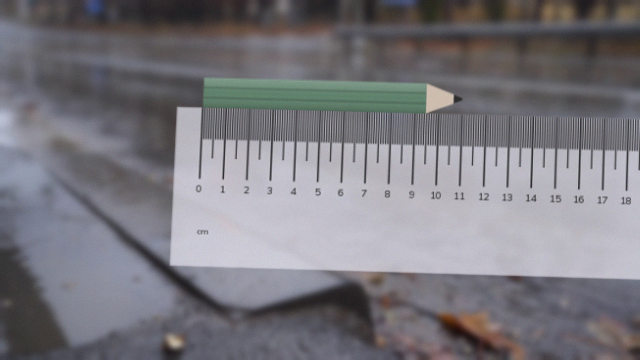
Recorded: 11 cm
